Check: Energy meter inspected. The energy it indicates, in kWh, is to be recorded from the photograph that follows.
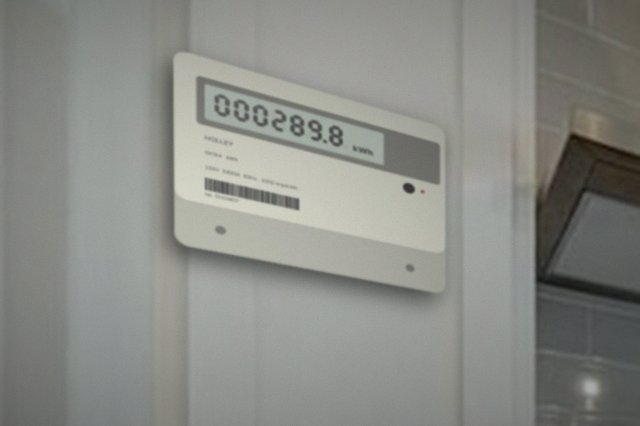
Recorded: 289.8 kWh
